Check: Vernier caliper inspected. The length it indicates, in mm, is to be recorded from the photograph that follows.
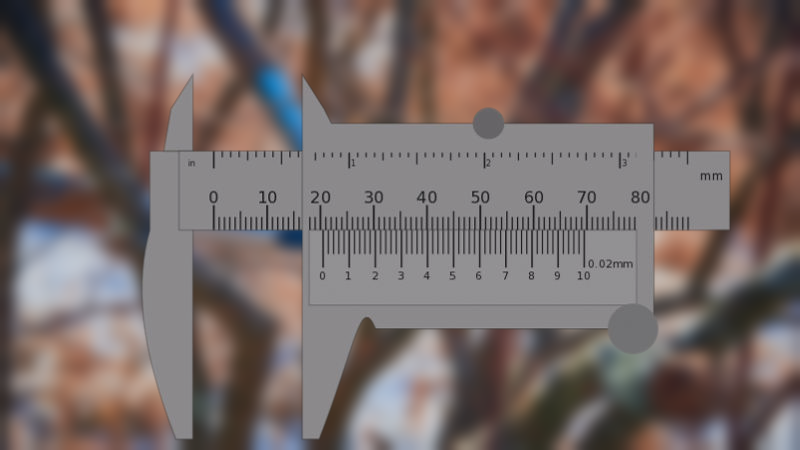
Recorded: 20.5 mm
